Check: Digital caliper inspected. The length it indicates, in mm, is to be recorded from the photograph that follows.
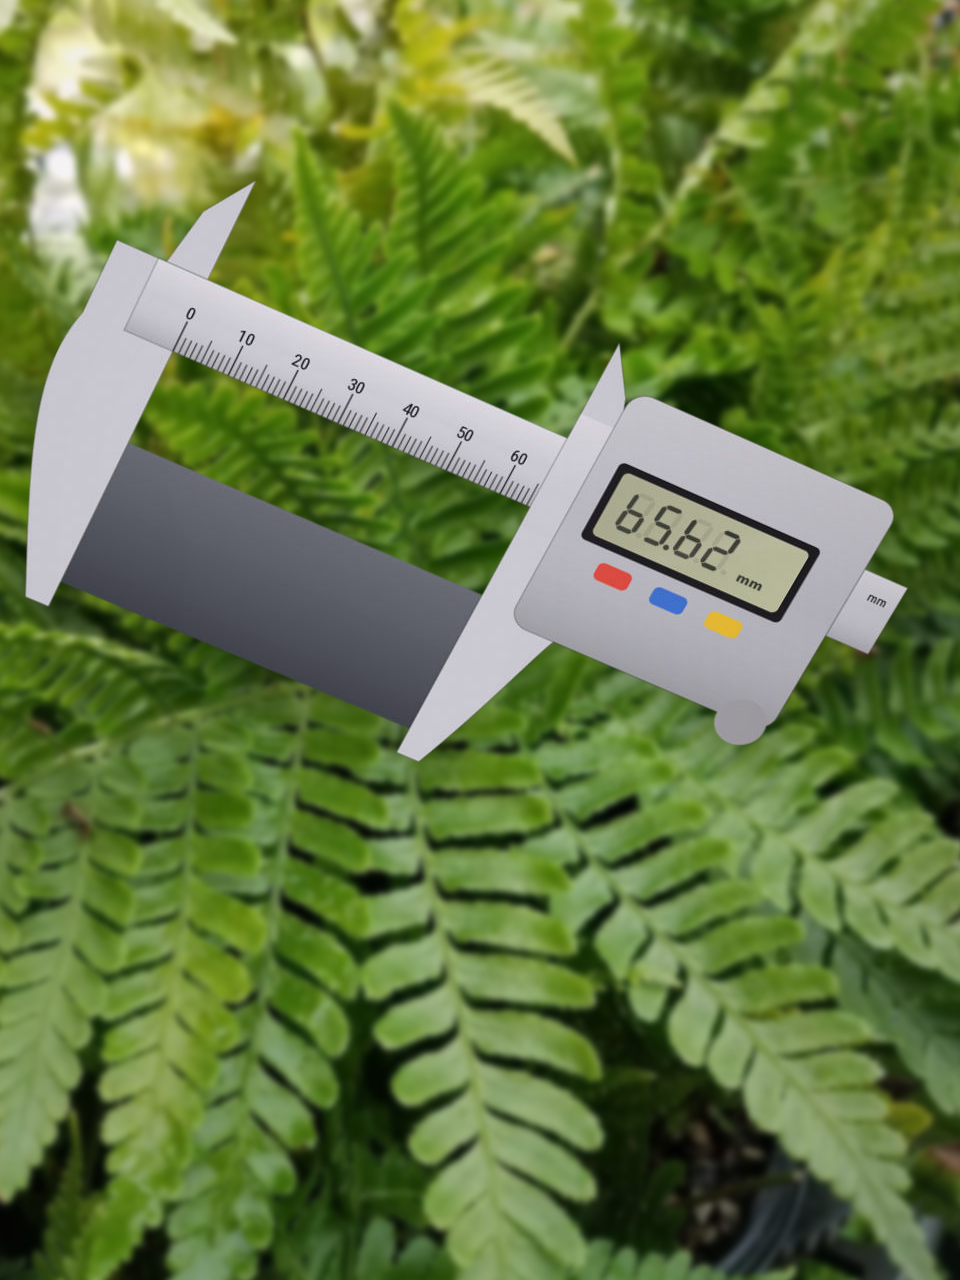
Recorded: 65.62 mm
